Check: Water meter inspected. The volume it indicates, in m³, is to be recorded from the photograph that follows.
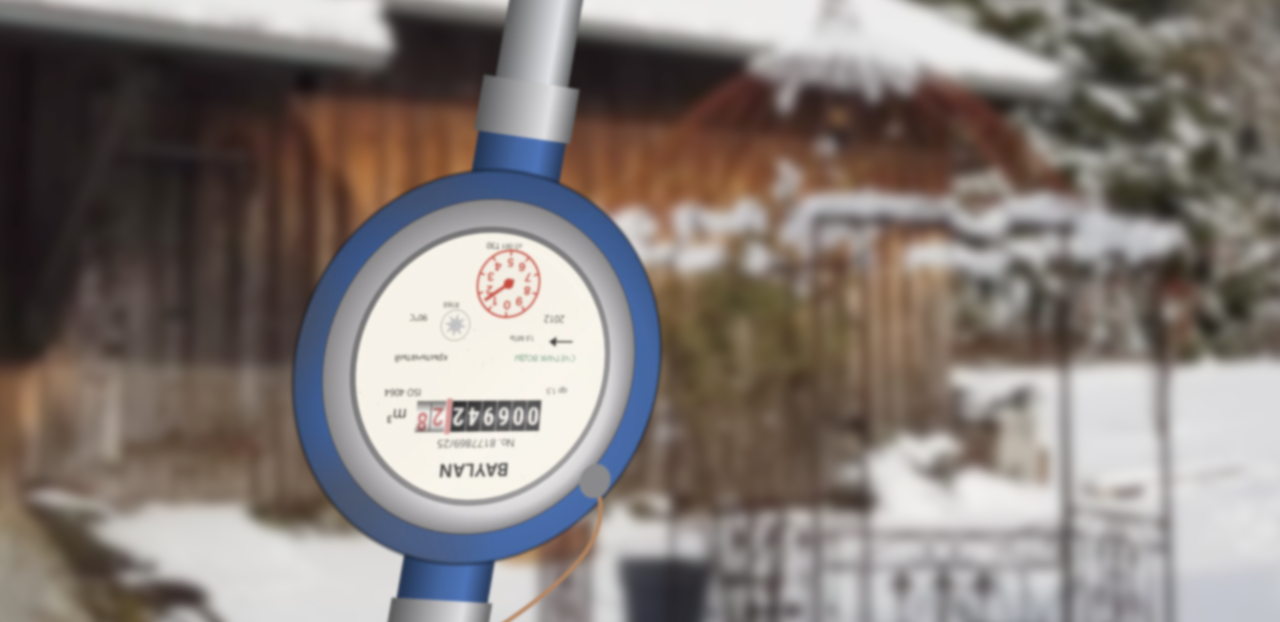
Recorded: 6942.281 m³
